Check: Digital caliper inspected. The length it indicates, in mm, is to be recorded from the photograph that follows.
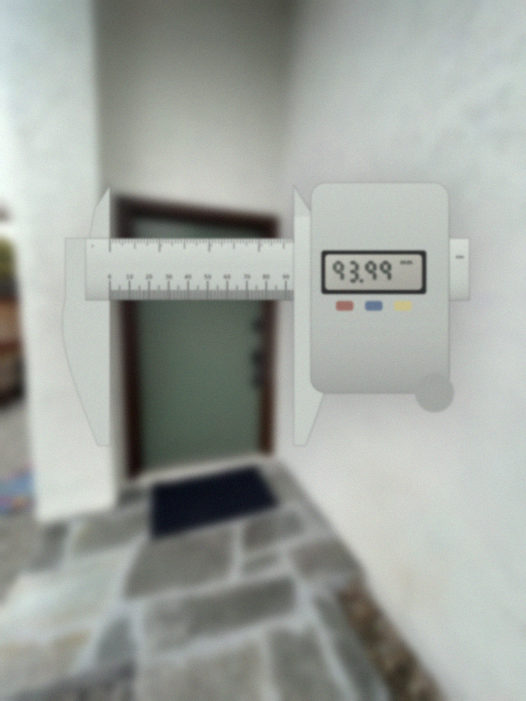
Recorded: 93.99 mm
